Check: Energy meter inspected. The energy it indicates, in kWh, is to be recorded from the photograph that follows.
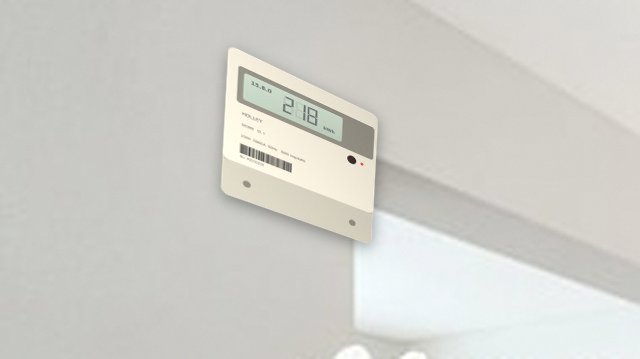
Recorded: 218 kWh
